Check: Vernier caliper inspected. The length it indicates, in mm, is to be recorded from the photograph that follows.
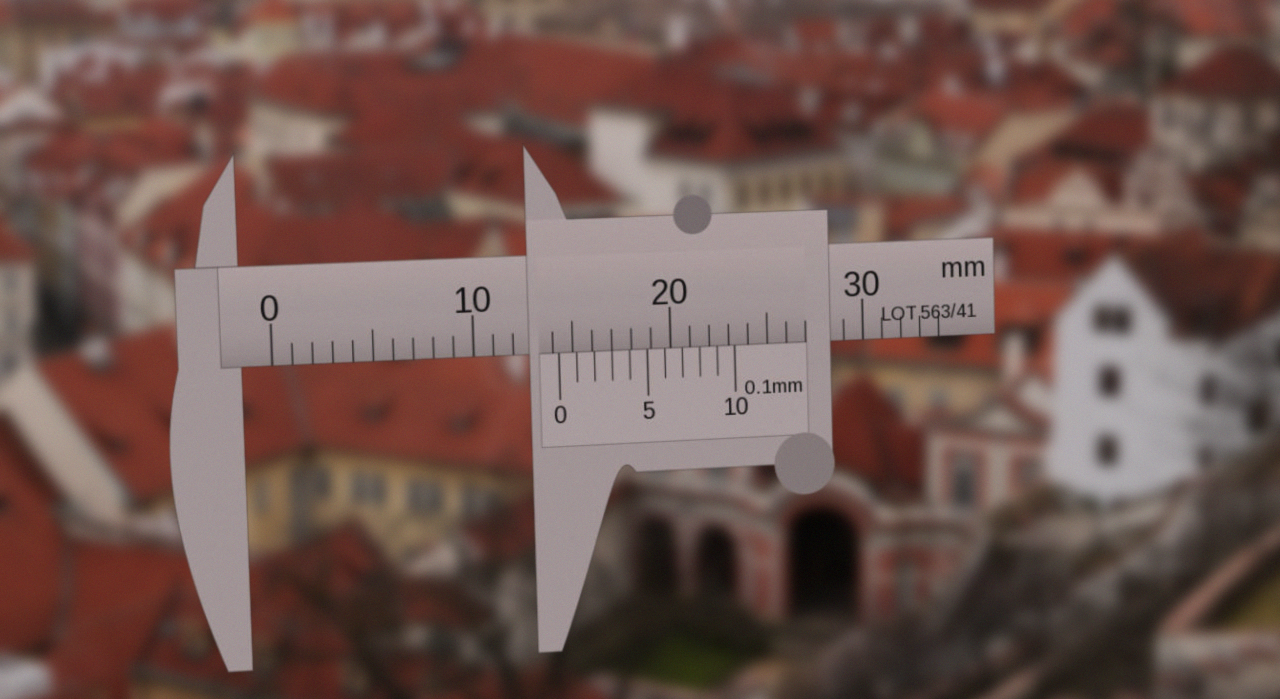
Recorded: 14.3 mm
